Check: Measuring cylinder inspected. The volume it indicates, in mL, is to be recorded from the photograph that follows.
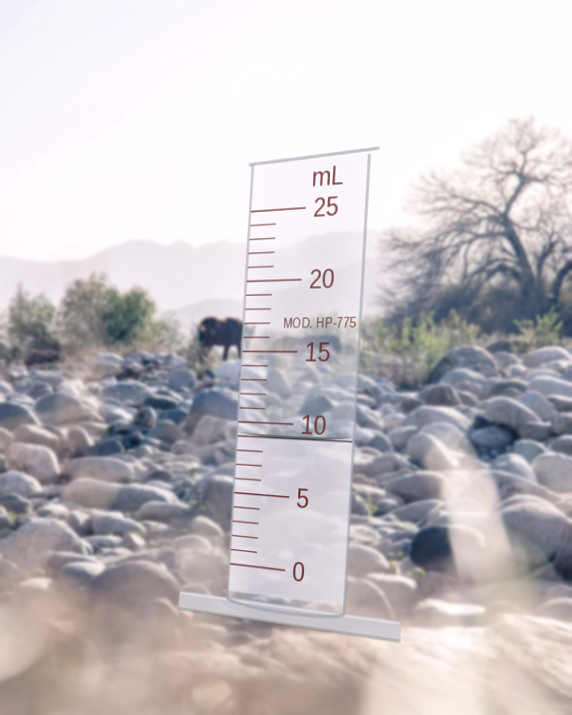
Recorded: 9 mL
